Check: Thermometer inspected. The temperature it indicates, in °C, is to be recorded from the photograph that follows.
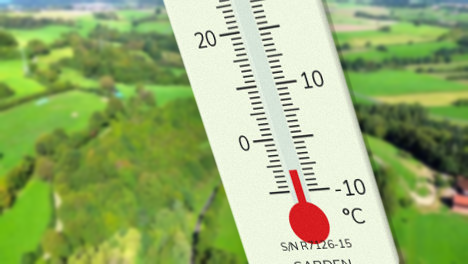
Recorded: -6 °C
